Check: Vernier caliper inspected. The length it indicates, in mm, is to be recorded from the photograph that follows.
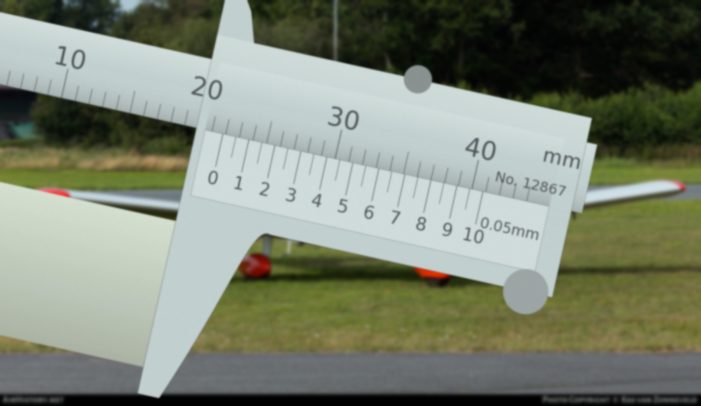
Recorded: 21.8 mm
